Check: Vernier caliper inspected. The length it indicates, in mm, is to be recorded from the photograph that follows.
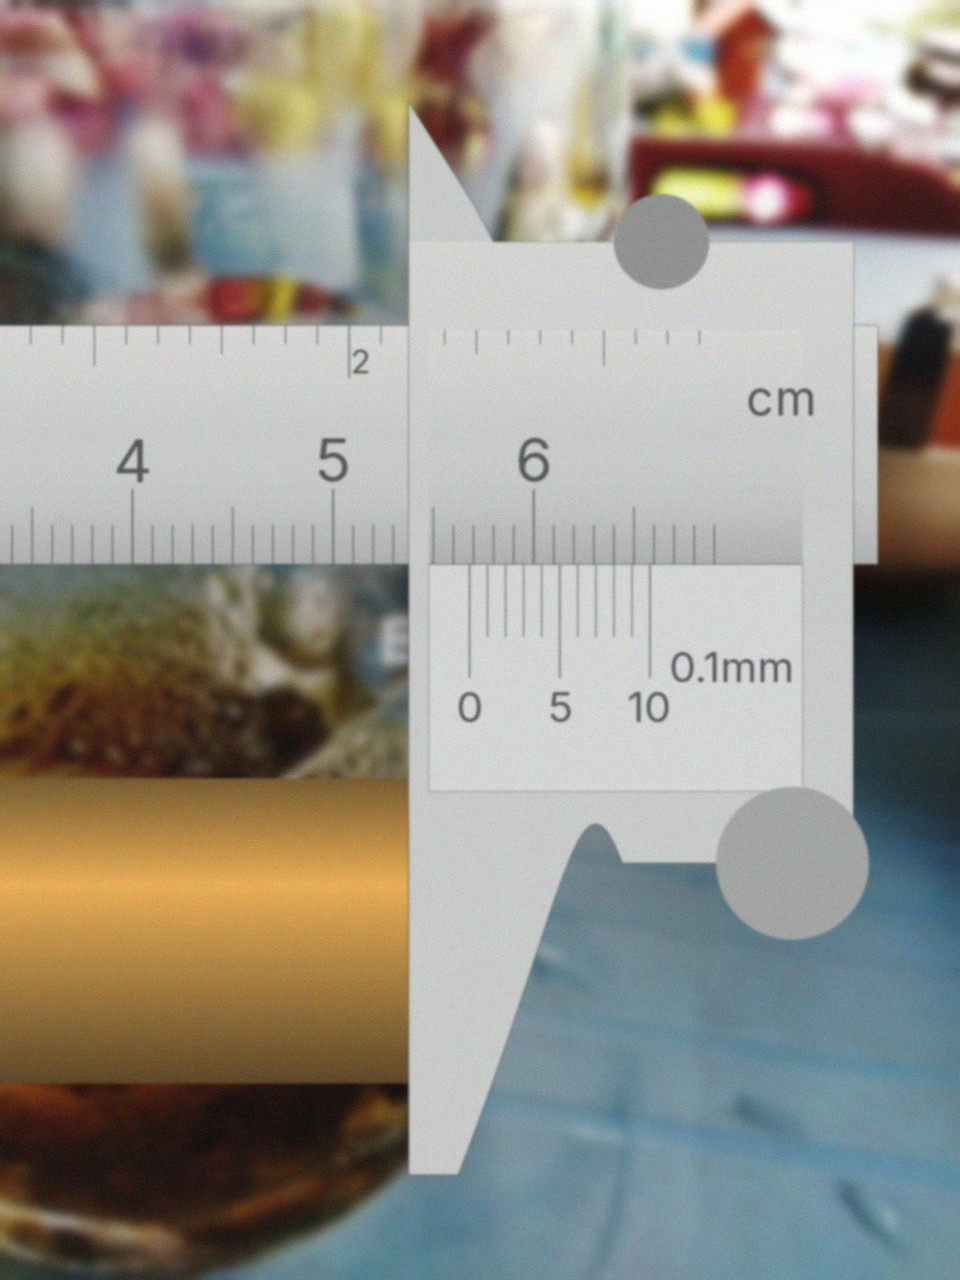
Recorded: 56.8 mm
